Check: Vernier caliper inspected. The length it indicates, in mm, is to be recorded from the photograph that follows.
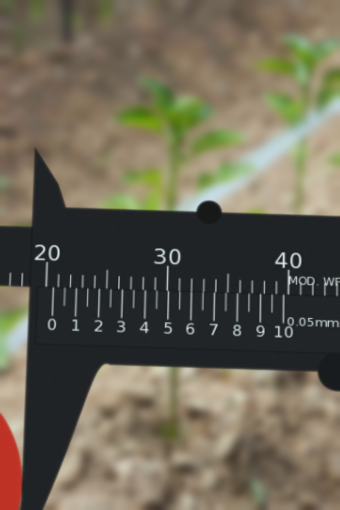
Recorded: 20.6 mm
